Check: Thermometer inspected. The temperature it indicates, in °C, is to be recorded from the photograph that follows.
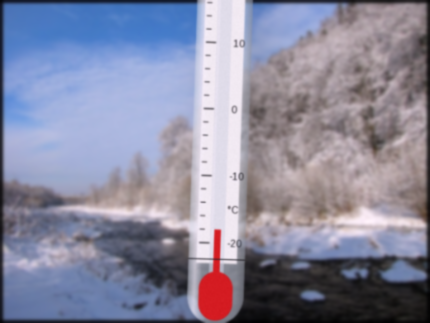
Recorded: -18 °C
